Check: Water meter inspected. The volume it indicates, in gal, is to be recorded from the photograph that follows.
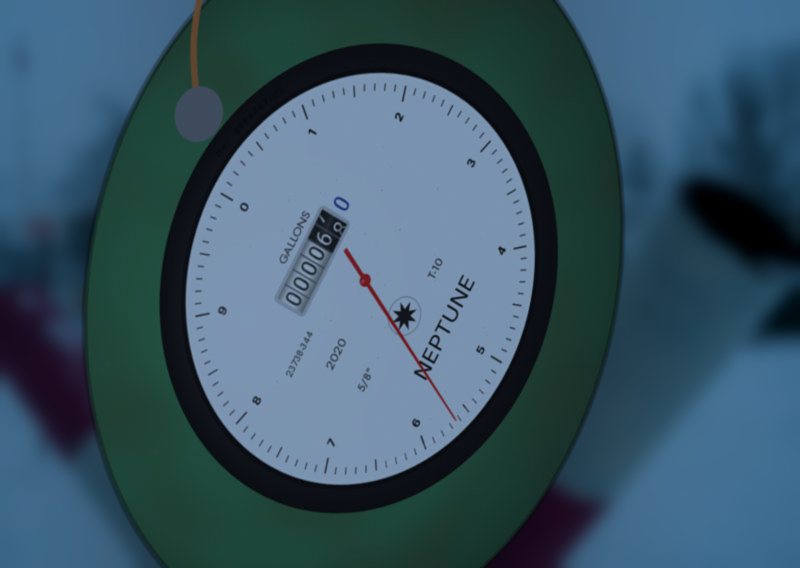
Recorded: 675.6 gal
